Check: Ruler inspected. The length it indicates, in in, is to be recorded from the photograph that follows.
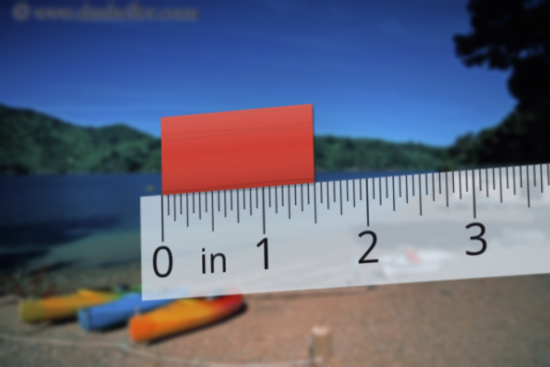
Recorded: 1.5 in
